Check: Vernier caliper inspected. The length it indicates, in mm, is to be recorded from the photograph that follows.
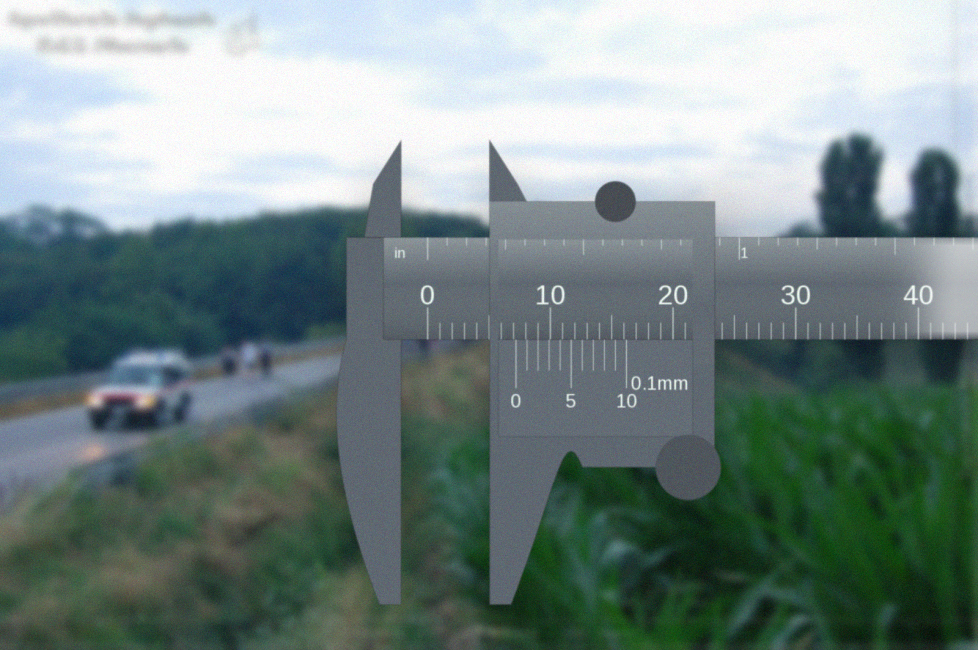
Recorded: 7.2 mm
